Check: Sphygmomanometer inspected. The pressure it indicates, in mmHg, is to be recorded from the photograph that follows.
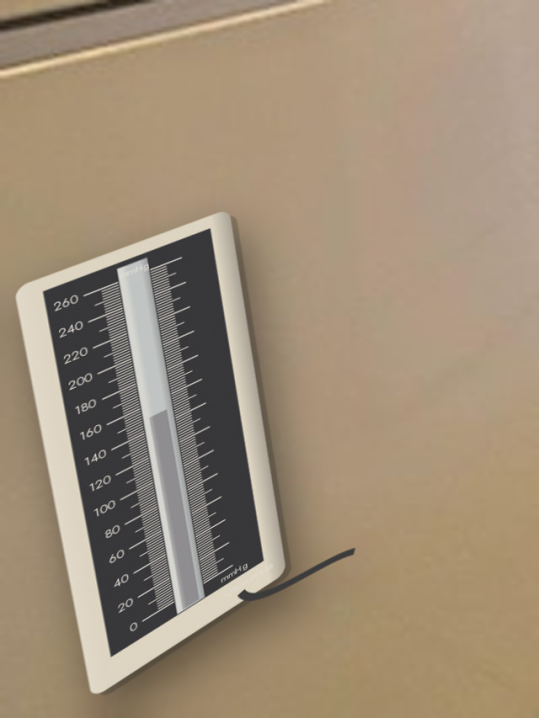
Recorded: 150 mmHg
